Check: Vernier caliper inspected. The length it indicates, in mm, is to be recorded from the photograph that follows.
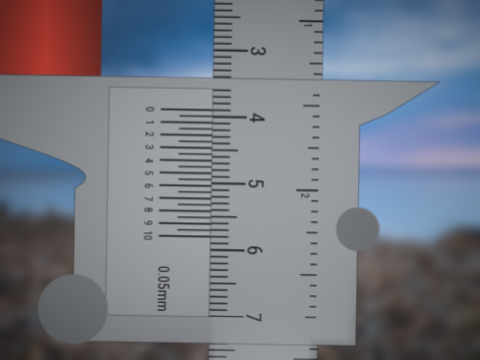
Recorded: 39.0 mm
